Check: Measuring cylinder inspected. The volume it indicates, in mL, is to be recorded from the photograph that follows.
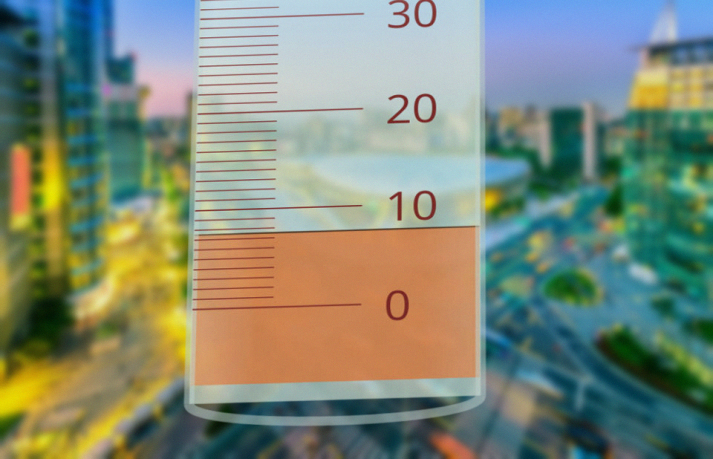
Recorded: 7.5 mL
